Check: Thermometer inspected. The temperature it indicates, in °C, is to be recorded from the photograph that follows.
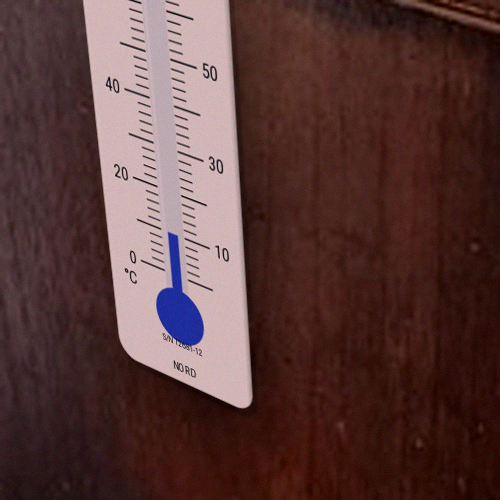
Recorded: 10 °C
